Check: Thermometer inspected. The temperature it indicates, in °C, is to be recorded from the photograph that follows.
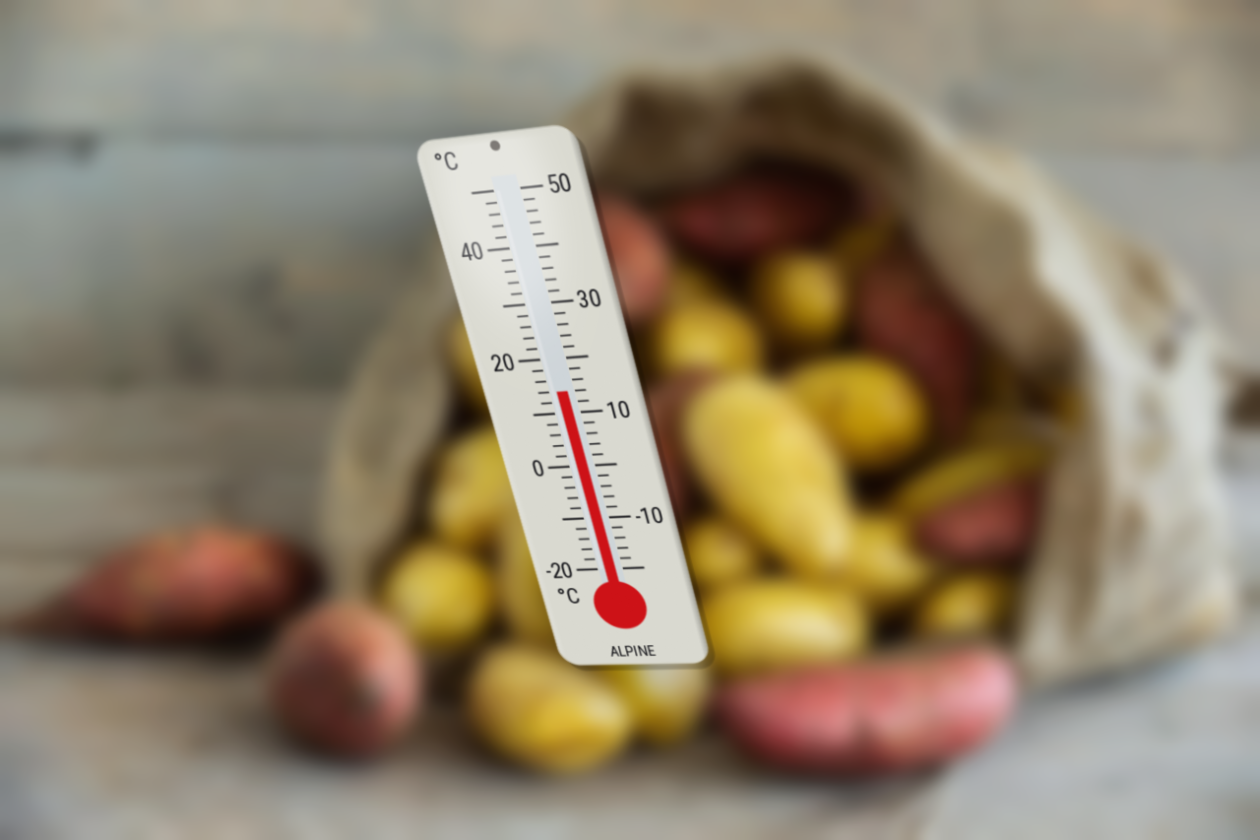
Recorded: 14 °C
